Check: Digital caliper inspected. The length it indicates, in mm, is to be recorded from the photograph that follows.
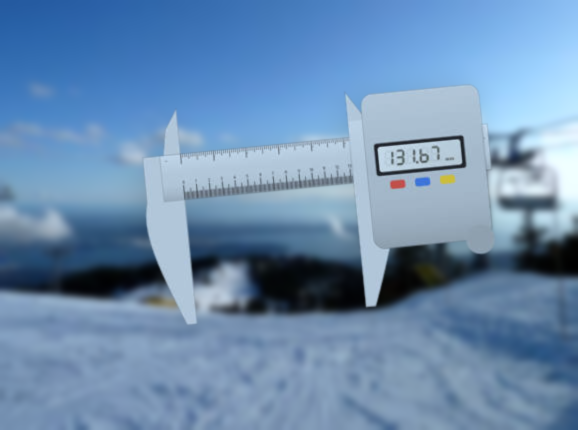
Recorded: 131.67 mm
